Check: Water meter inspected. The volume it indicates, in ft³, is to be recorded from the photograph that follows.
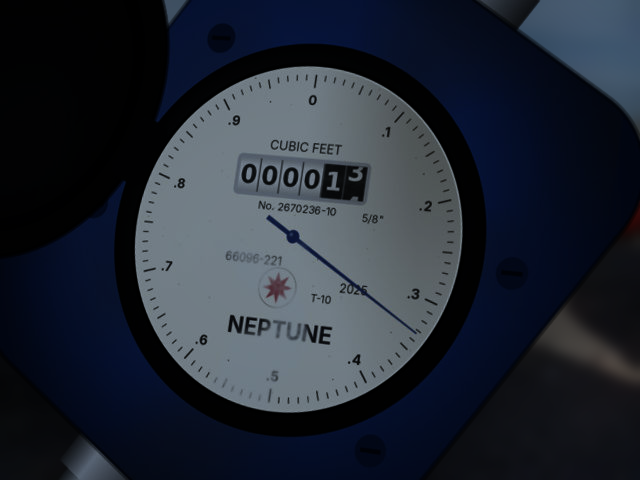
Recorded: 13.33 ft³
